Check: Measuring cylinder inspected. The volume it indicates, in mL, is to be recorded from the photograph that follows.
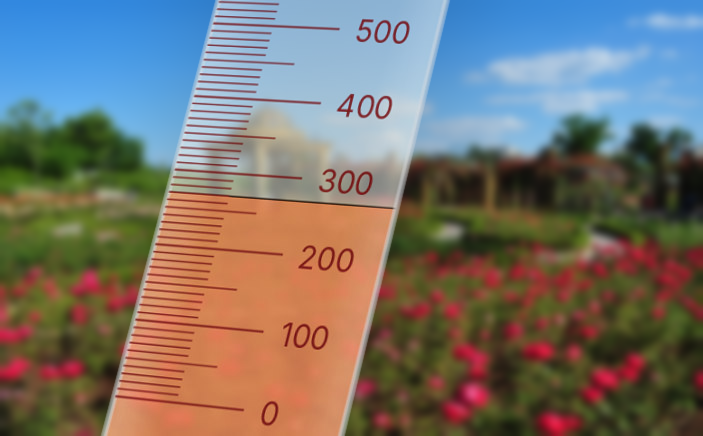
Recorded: 270 mL
